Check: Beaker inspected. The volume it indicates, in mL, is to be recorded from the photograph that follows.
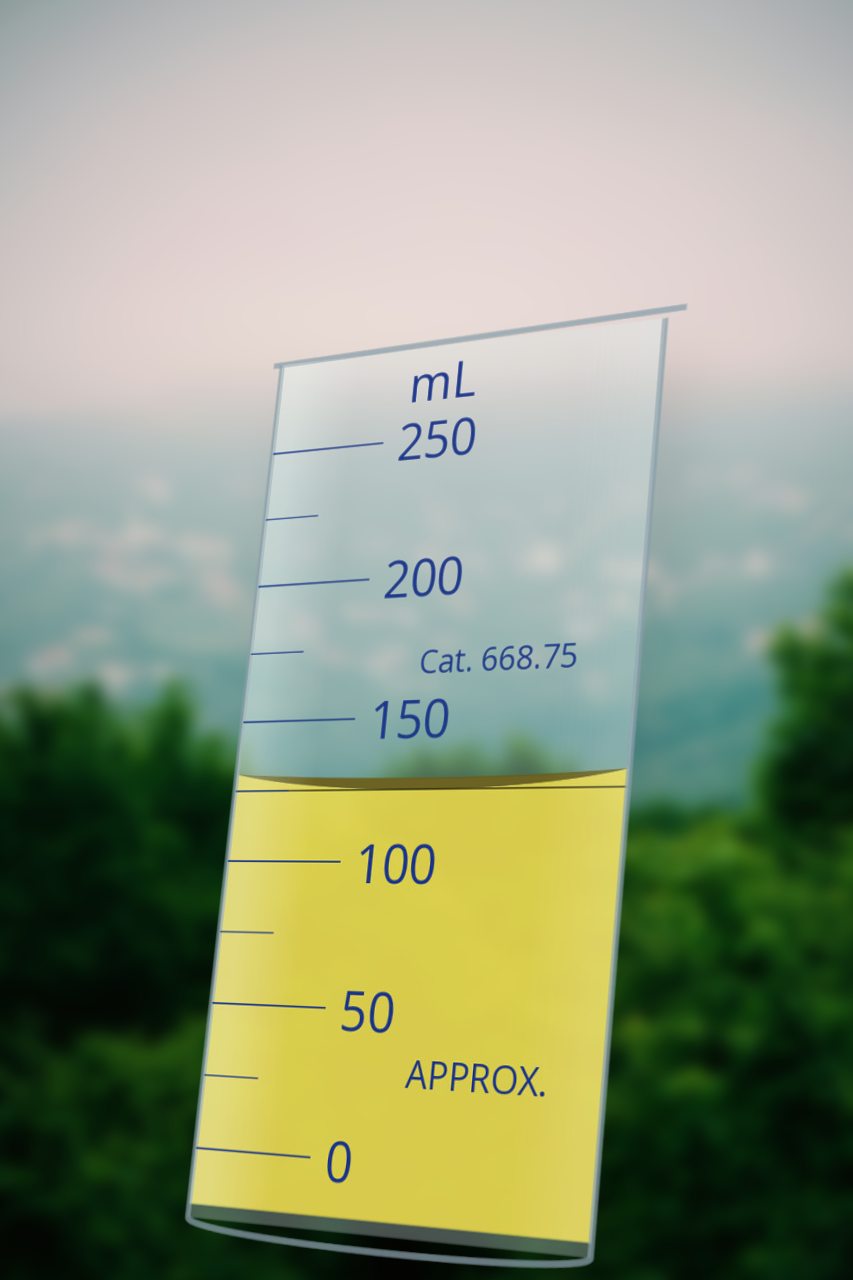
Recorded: 125 mL
